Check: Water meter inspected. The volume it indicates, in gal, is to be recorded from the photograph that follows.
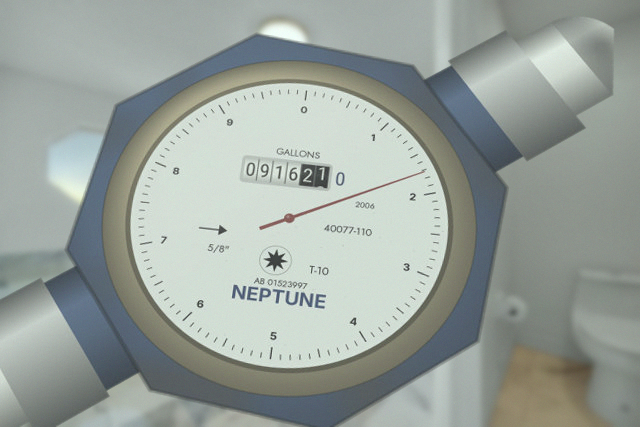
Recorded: 916211.7 gal
